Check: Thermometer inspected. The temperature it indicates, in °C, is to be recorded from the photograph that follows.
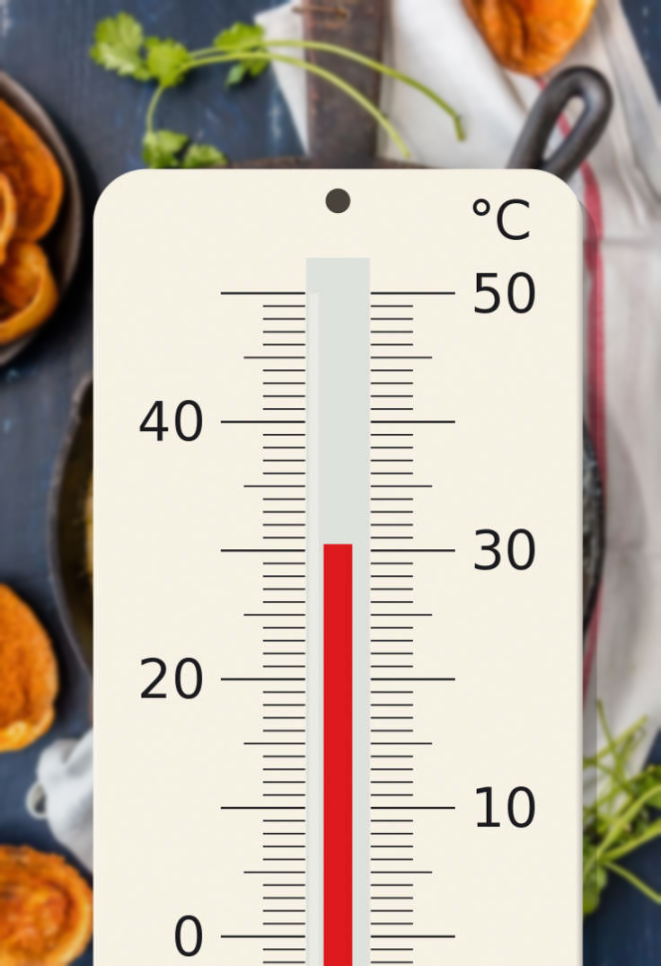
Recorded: 30.5 °C
